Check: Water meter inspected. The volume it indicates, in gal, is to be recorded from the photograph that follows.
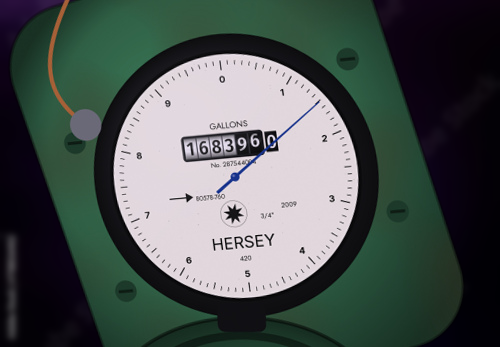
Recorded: 1683961.5 gal
